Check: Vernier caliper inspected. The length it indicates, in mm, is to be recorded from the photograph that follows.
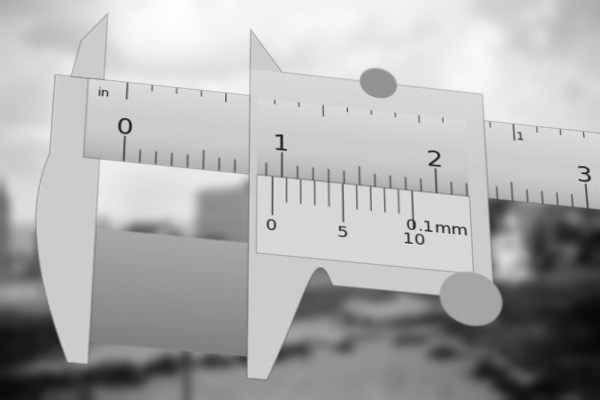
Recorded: 9.4 mm
